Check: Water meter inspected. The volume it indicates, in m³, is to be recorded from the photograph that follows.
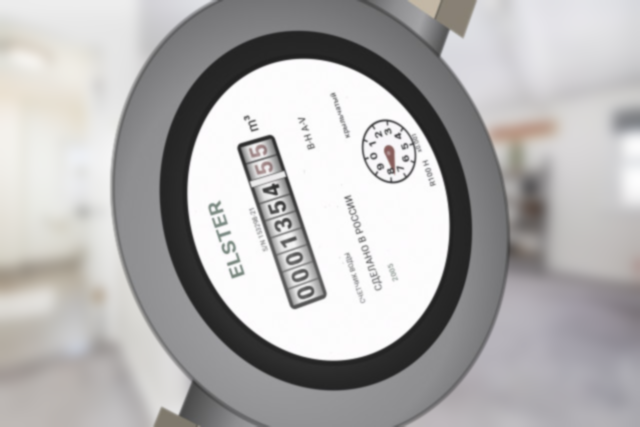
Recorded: 1354.557 m³
